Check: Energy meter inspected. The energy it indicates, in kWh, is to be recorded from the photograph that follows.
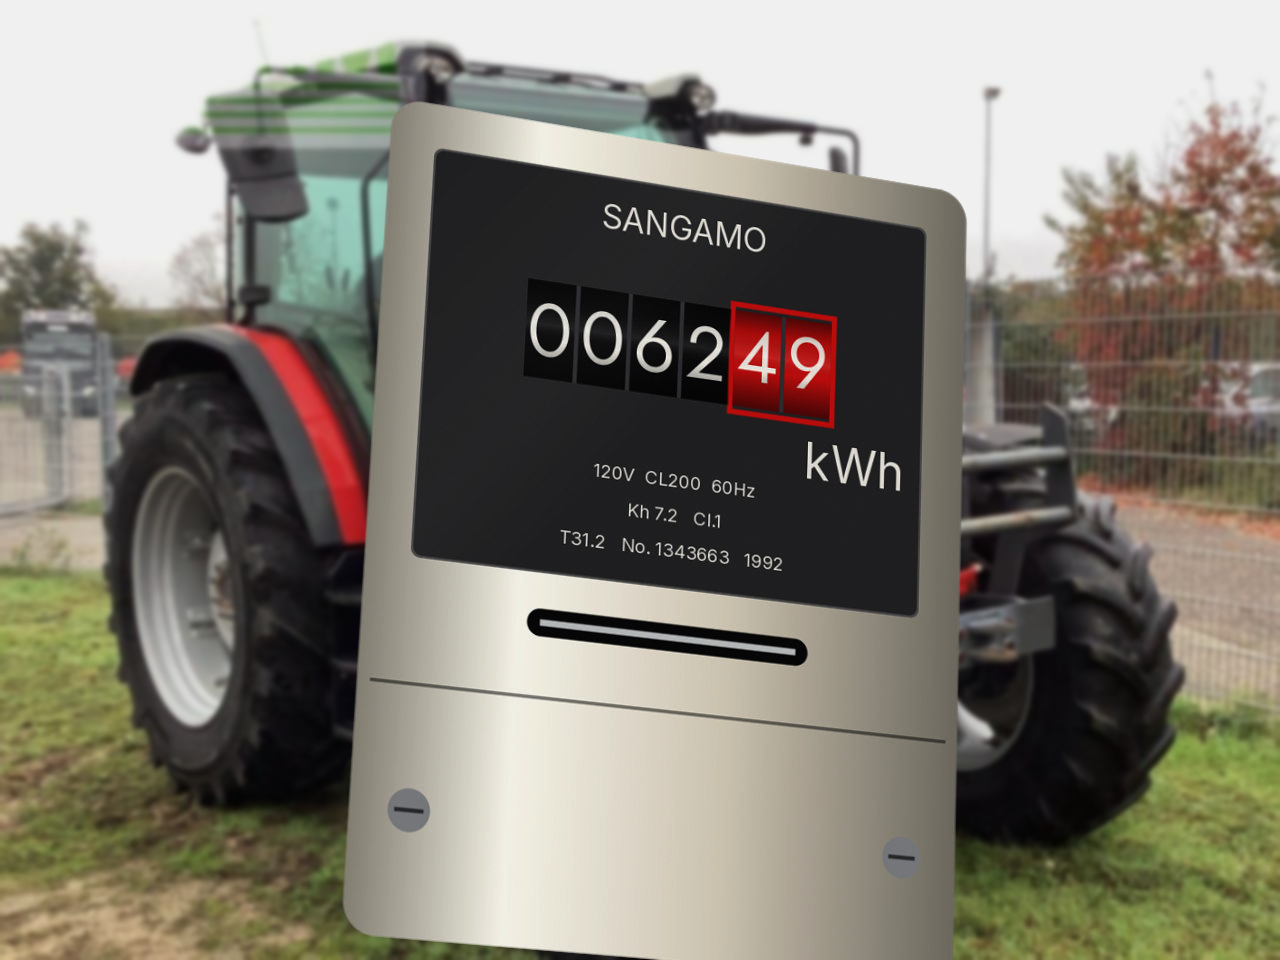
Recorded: 62.49 kWh
